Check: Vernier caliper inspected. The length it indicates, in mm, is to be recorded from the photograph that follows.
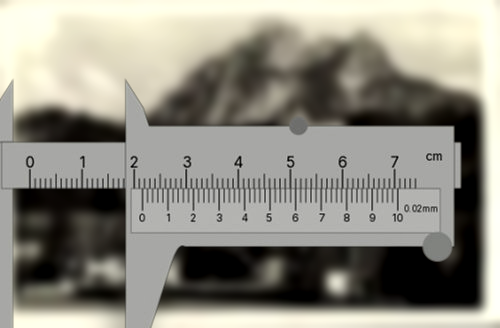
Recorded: 21.6 mm
